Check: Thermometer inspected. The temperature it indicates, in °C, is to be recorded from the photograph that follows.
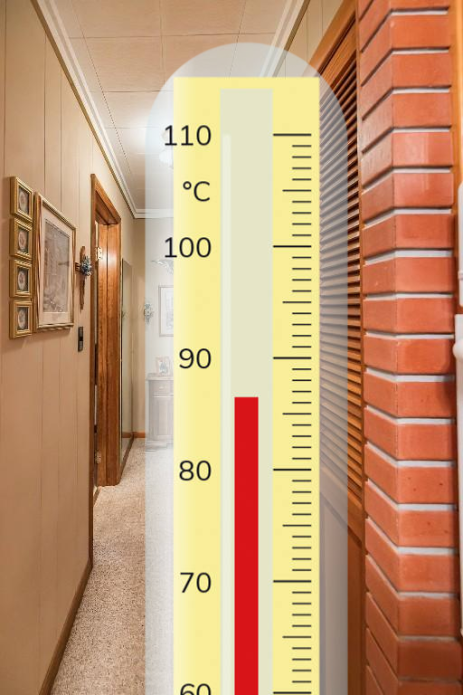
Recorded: 86.5 °C
